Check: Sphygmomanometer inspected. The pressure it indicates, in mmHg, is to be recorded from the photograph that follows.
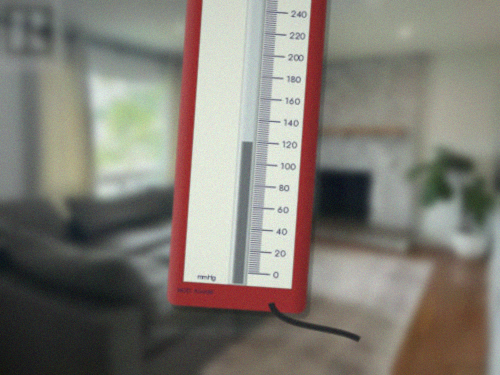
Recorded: 120 mmHg
